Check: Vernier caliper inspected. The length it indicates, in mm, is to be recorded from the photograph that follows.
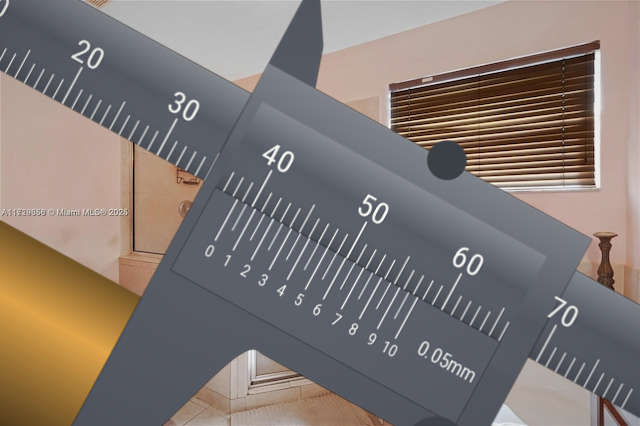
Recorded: 38.5 mm
